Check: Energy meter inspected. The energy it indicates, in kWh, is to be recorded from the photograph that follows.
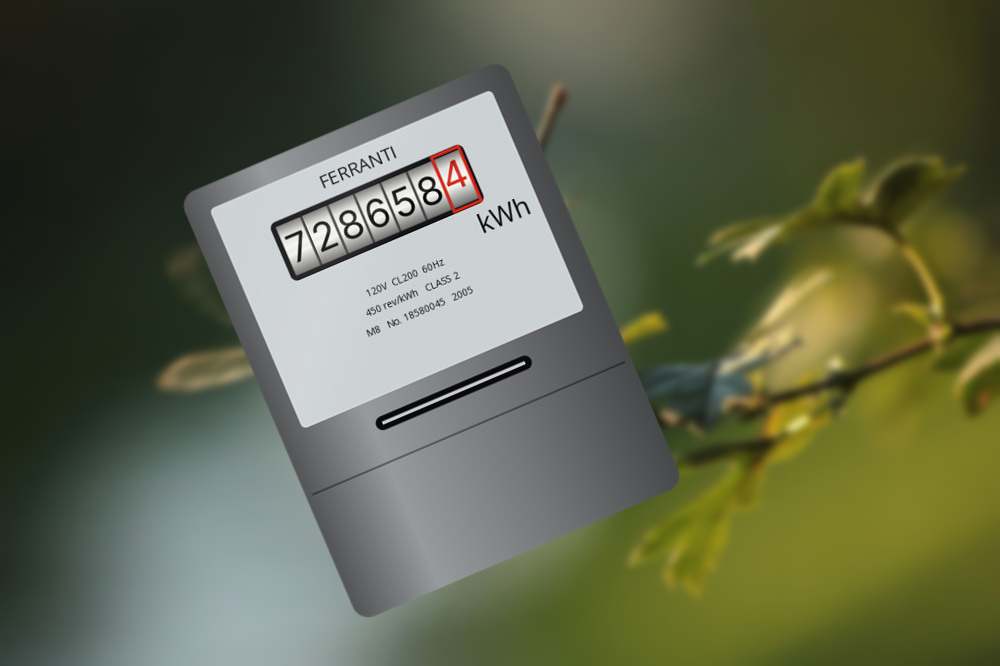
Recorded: 728658.4 kWh
